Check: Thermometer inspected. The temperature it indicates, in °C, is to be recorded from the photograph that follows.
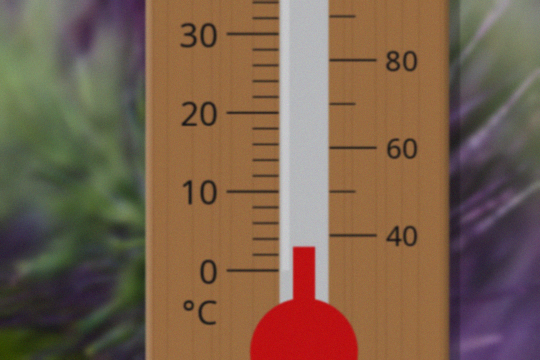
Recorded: 3 °C
